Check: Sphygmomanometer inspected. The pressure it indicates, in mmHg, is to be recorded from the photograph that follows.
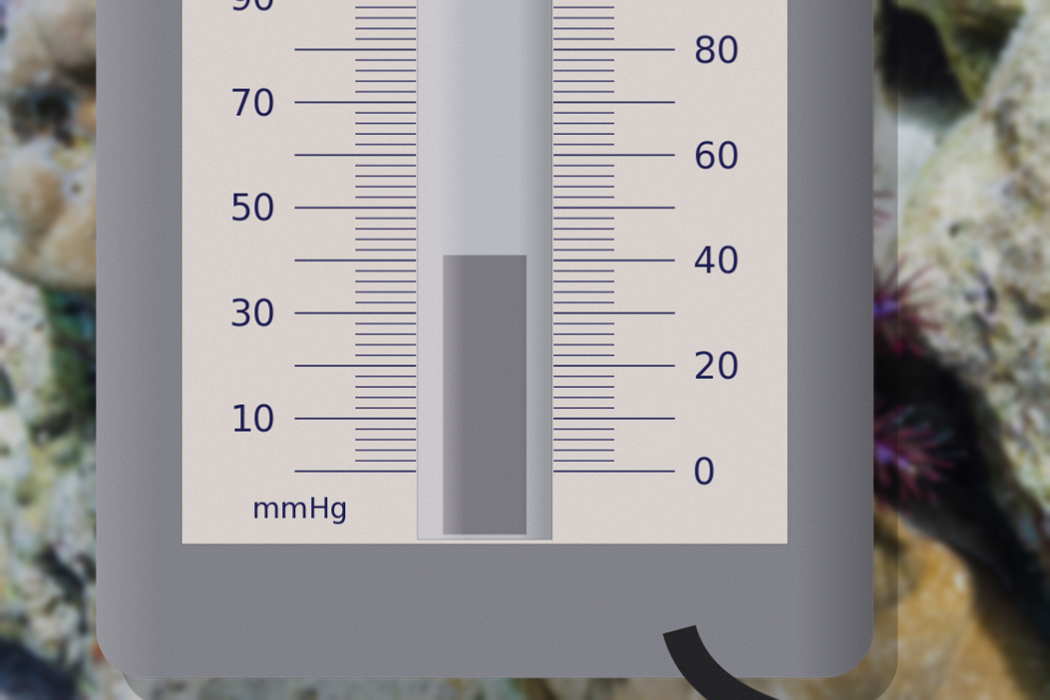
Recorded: 41 mmHg
